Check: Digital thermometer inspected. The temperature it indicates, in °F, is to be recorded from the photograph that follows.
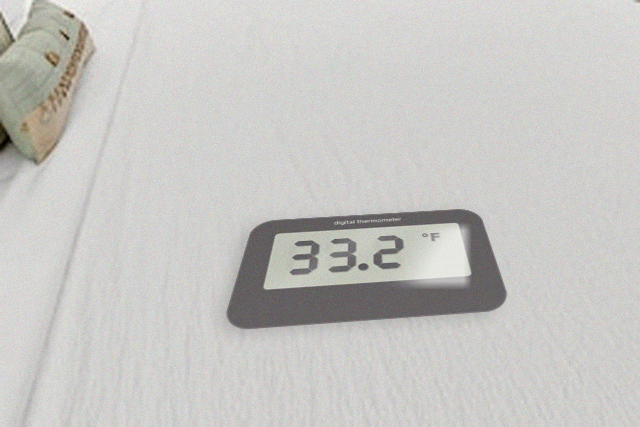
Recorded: 33.2 °F
